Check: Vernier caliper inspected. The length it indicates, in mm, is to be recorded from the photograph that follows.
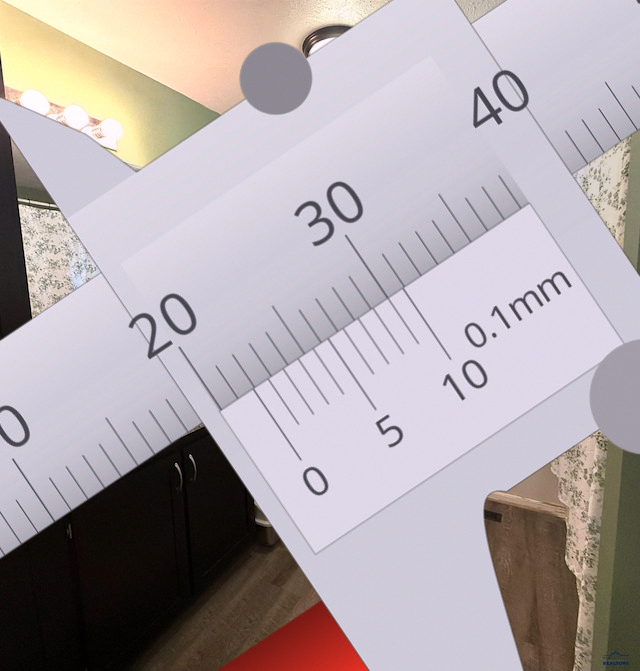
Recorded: 21.9 mm
